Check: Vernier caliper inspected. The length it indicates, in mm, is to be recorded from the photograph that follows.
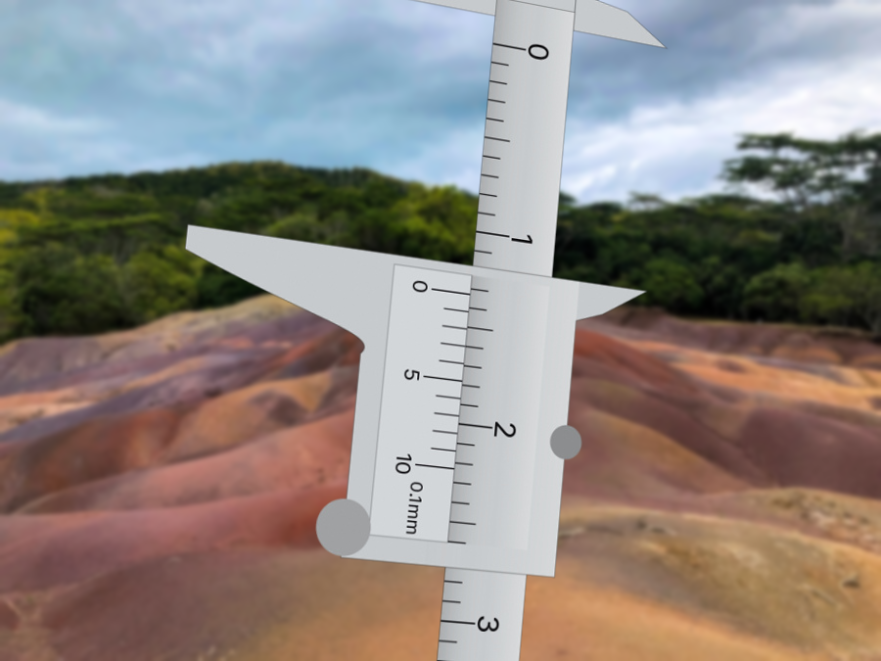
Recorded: 13.3 mm
